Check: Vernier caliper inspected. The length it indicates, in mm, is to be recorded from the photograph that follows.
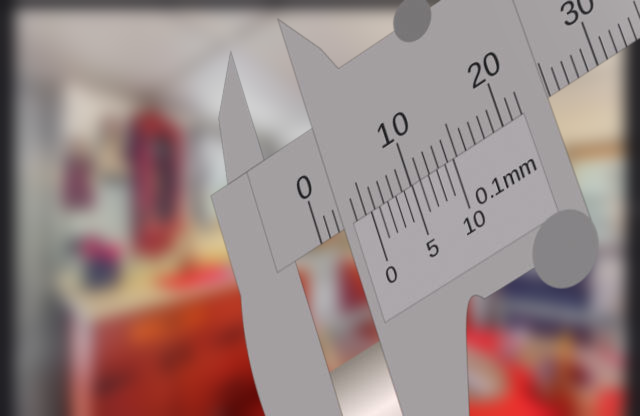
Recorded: 5.6 mm
